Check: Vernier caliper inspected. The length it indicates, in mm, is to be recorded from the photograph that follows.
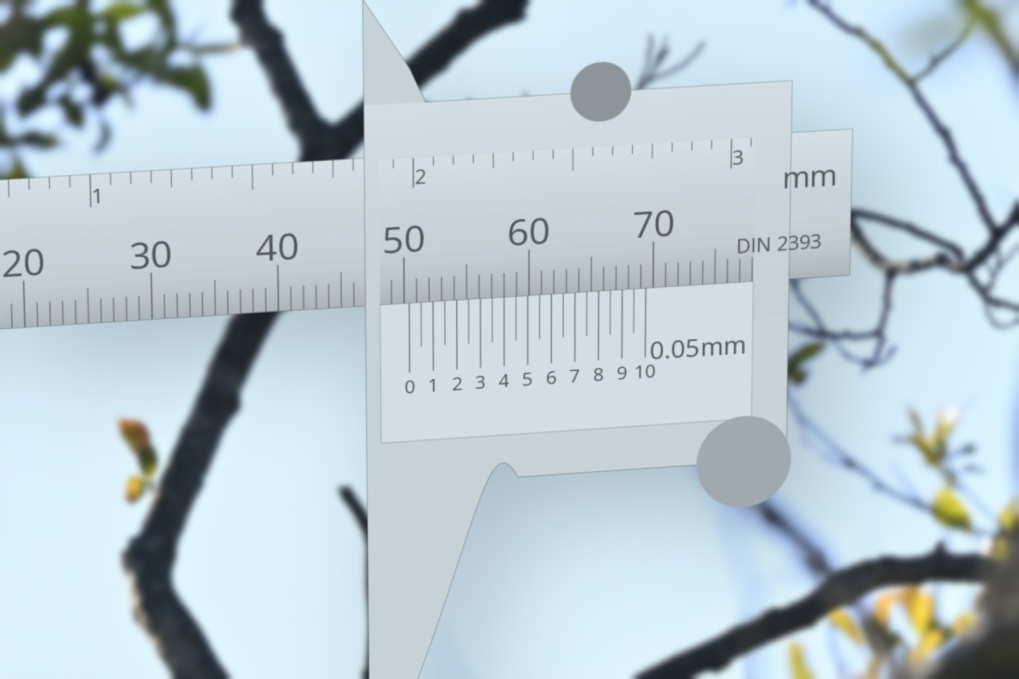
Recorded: 50.4 mm
